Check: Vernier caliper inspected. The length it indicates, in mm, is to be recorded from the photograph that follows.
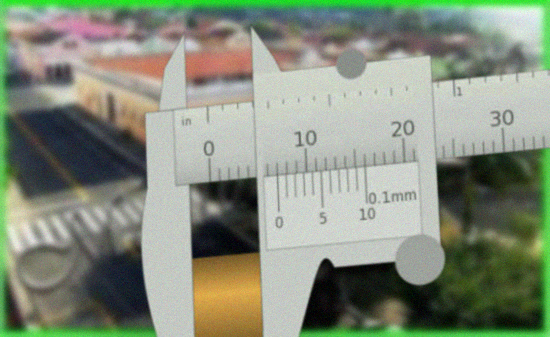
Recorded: 7.0 mm
